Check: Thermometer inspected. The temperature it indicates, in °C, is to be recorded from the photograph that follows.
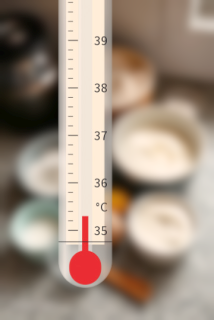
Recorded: 35.3 °C
